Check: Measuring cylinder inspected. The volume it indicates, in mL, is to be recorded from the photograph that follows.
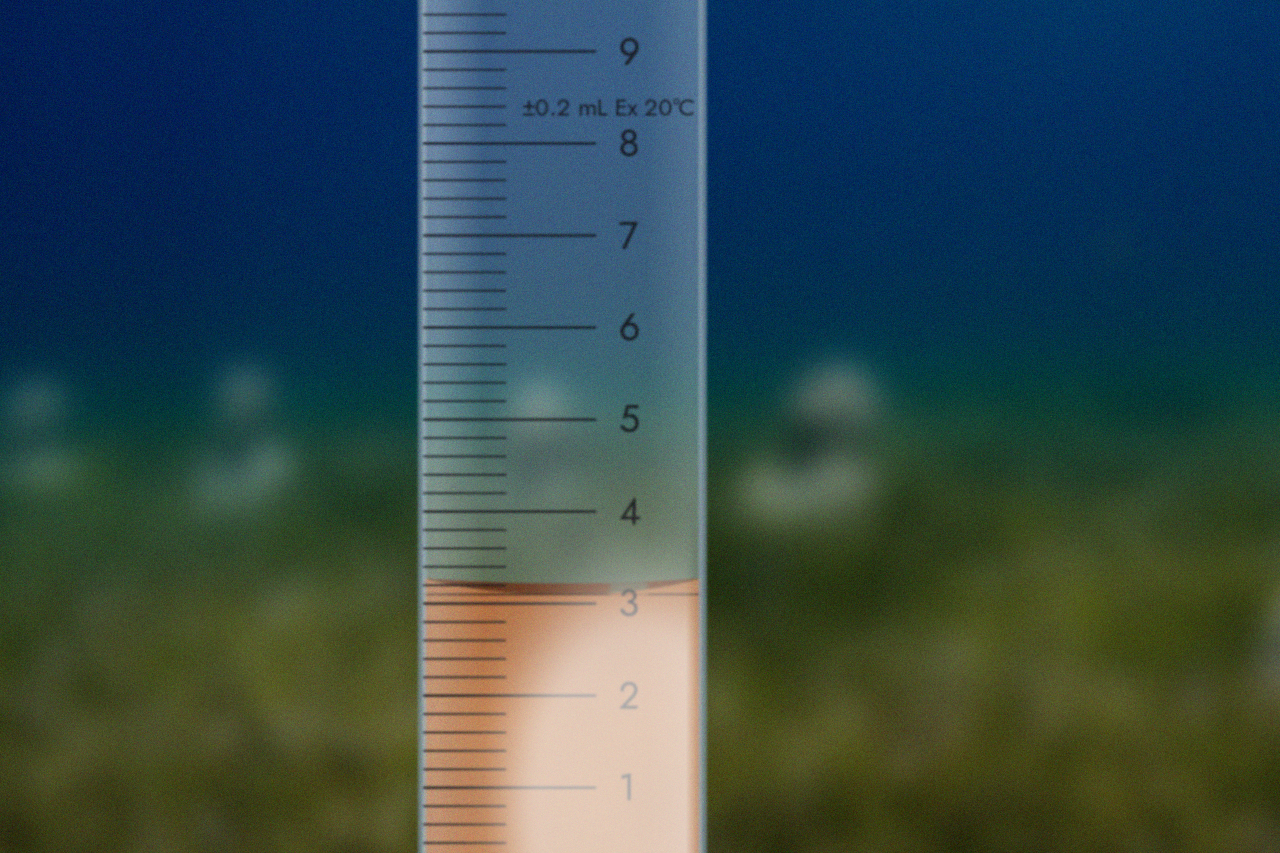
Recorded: 3.1 mL
